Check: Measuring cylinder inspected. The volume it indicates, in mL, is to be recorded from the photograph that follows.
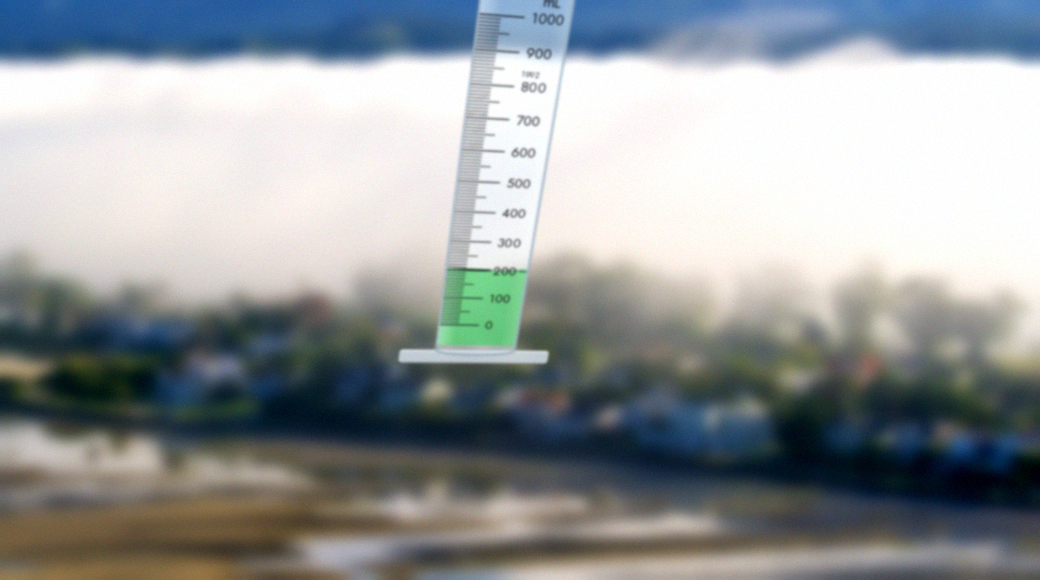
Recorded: 200 mL
